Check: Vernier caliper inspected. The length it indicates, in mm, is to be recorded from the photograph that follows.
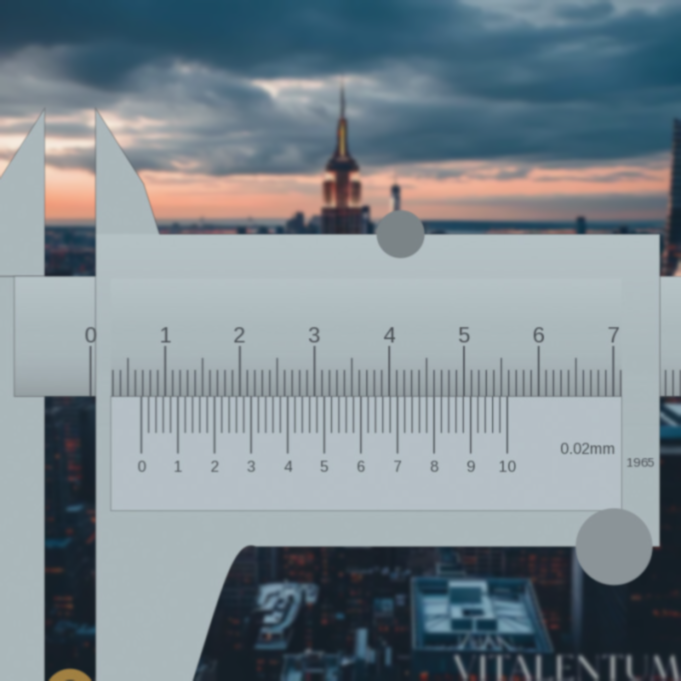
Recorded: 6.8 mm
